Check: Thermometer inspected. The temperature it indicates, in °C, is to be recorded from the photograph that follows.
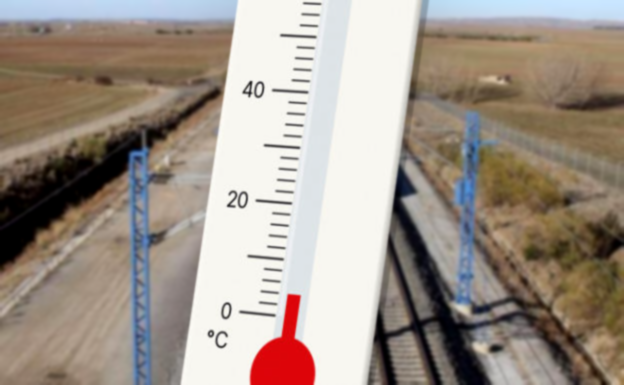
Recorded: 4 °C
